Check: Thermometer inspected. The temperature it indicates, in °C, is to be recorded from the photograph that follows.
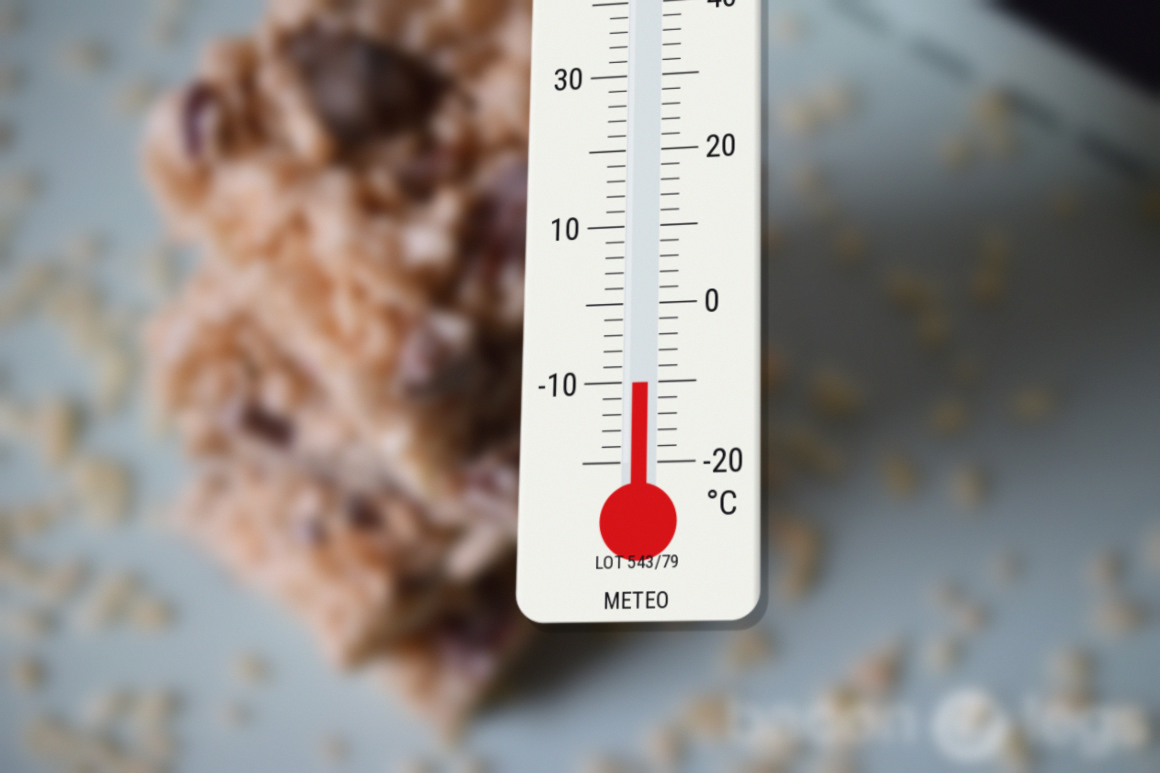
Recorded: -10 °C
